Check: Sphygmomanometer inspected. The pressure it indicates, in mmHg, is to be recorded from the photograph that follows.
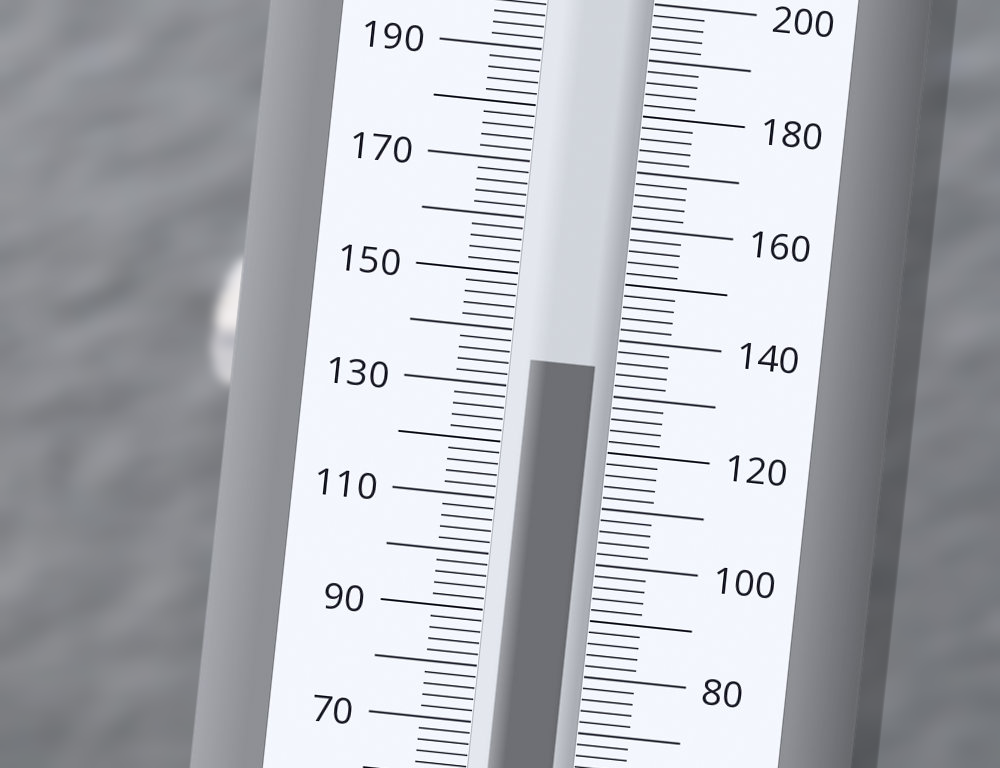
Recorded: 135 mmHg
